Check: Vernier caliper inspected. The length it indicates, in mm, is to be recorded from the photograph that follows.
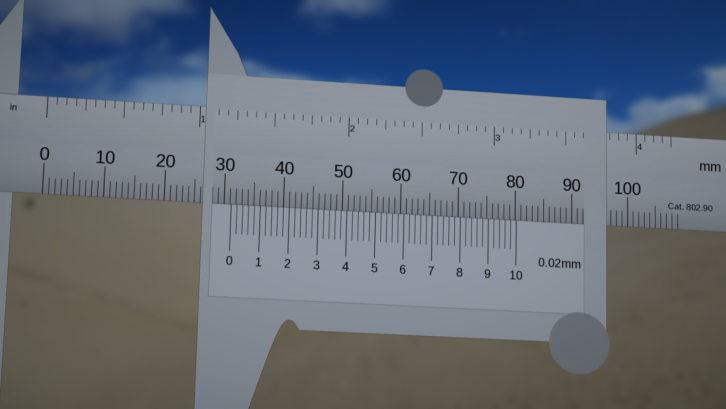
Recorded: 31.2 mm
